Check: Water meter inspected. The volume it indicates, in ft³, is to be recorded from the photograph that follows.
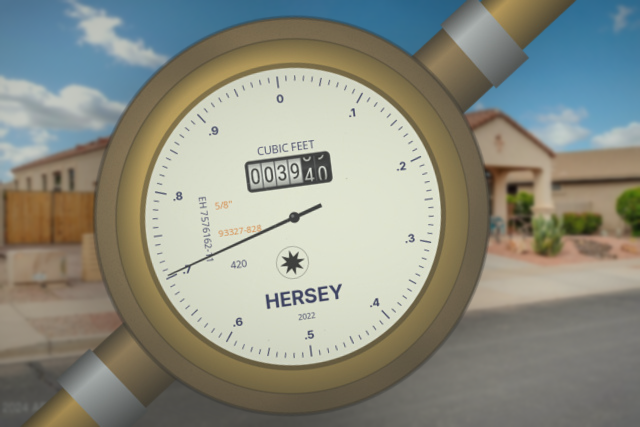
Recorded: 3939.70 ft³
